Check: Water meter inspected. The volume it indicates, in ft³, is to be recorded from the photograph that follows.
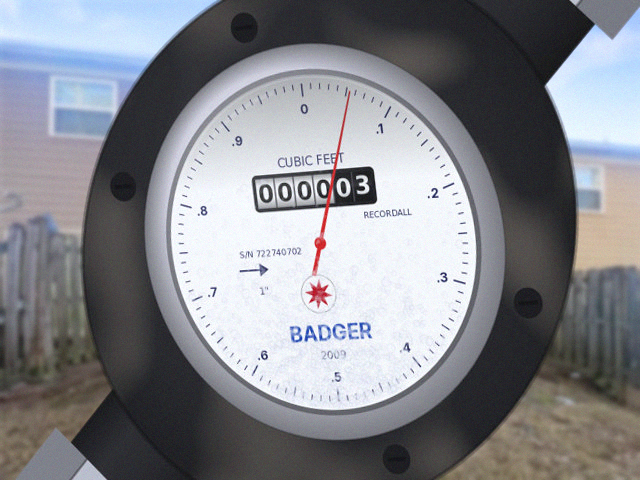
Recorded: 3.05 ft³
